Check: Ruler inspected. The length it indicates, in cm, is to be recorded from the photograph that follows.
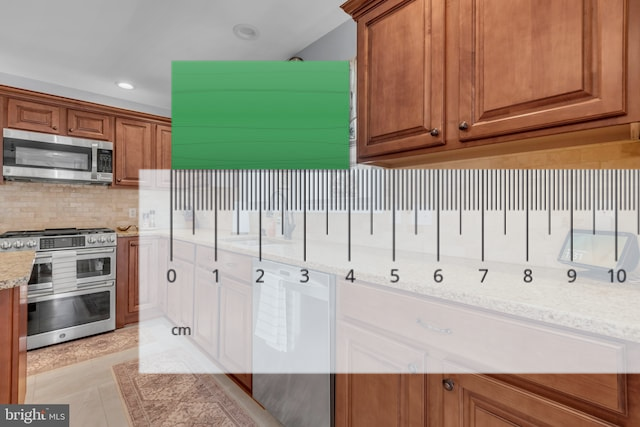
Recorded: 4 cm
